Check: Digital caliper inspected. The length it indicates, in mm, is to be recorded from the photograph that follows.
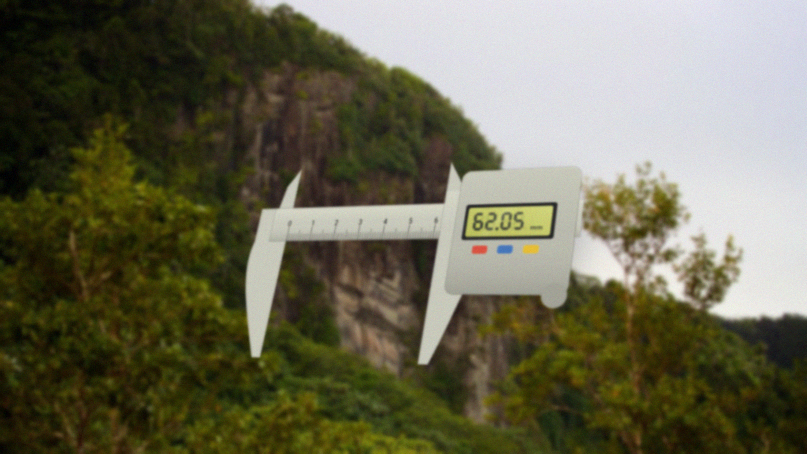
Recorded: 62.05 mm
